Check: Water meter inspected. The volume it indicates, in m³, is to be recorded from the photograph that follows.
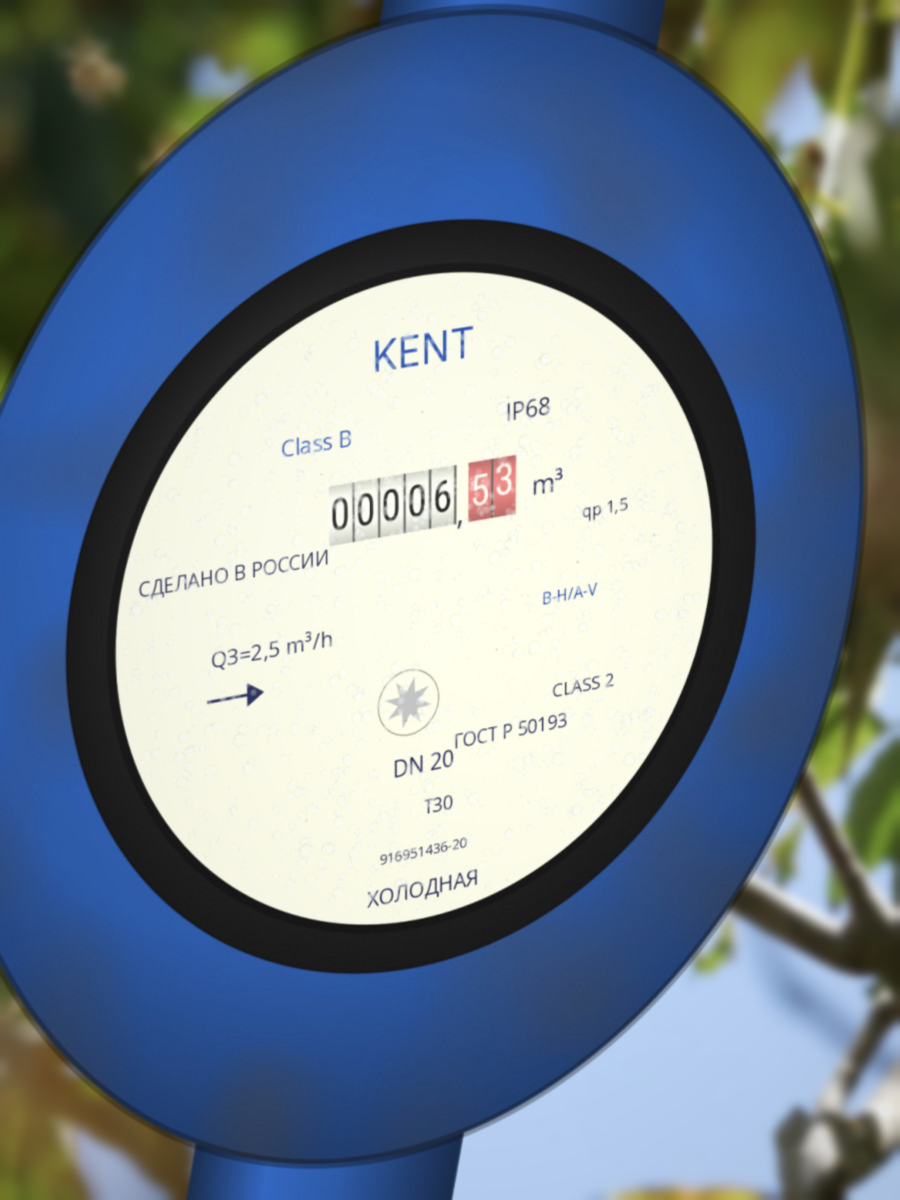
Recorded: 6.53 m³
